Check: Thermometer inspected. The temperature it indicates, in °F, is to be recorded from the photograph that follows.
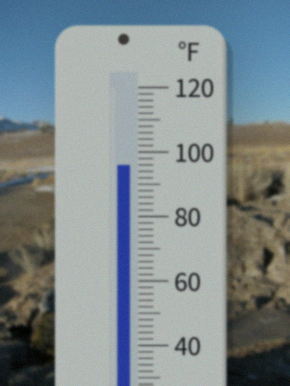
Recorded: 96 °F
